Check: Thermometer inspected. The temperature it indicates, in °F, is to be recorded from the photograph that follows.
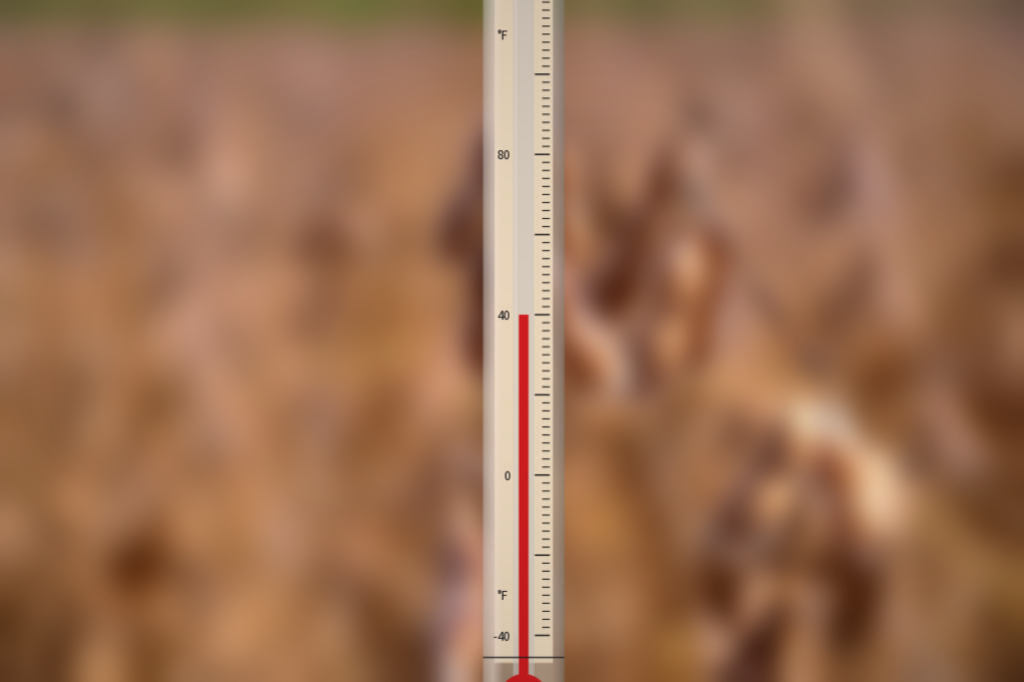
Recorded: 40 °F
